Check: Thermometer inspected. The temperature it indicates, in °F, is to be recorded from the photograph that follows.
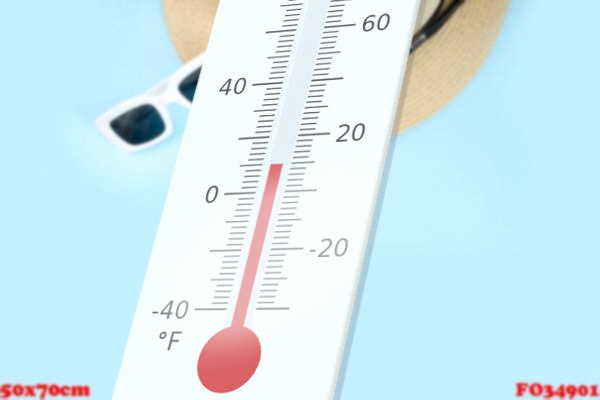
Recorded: 10 °F
